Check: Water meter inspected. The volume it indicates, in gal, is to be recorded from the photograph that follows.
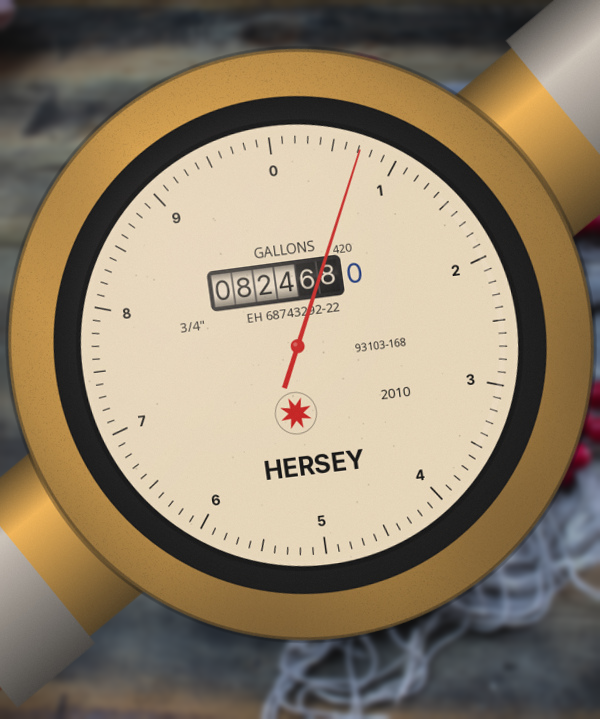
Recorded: 824680.7 gal
